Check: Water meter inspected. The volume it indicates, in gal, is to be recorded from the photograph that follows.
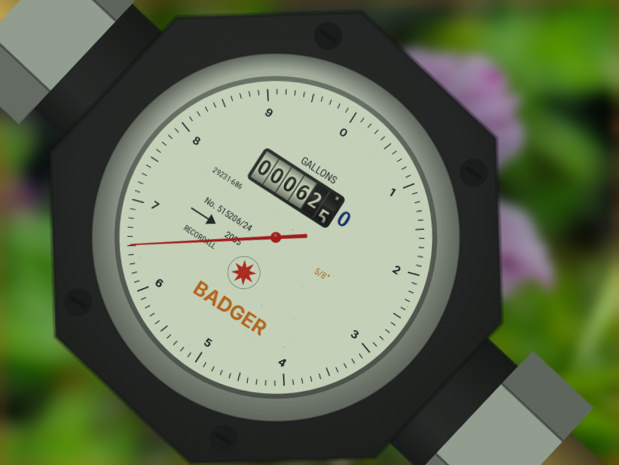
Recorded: 6246.5 gal
